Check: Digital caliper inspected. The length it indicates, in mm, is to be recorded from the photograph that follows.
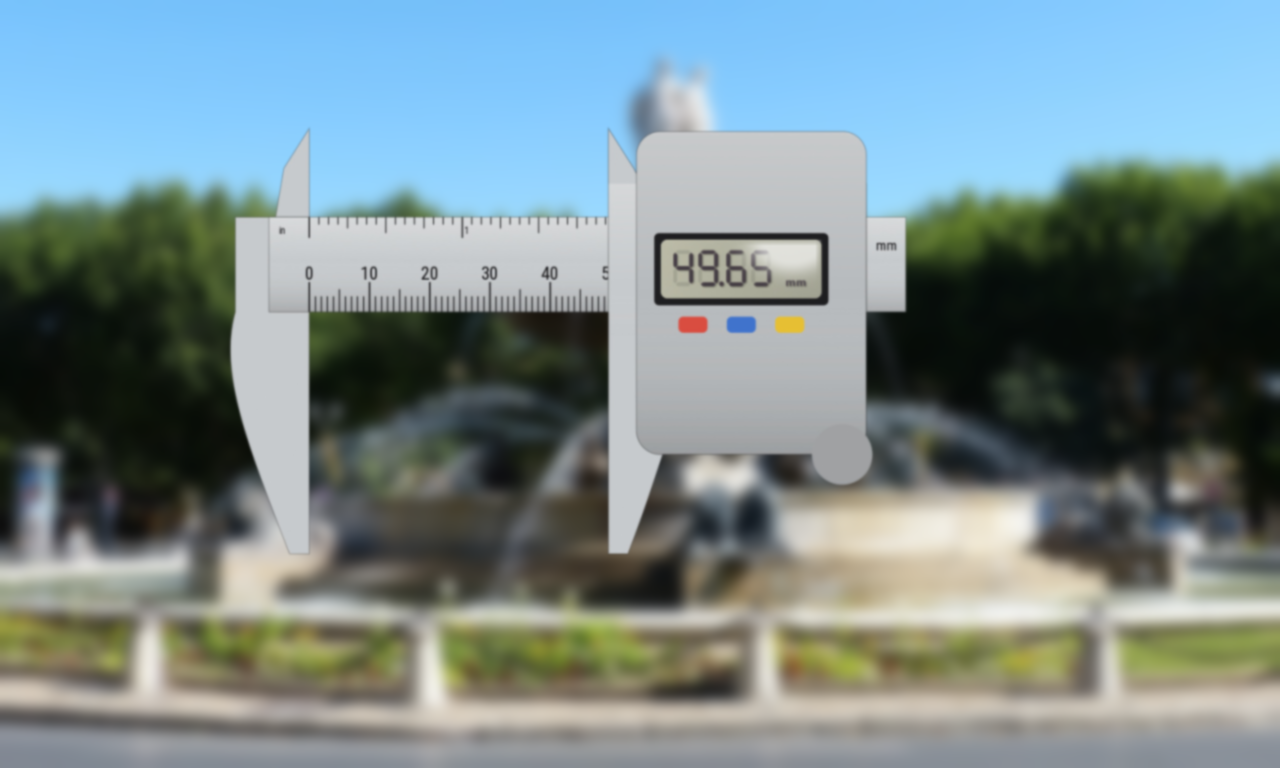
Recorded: 49.65 mm
